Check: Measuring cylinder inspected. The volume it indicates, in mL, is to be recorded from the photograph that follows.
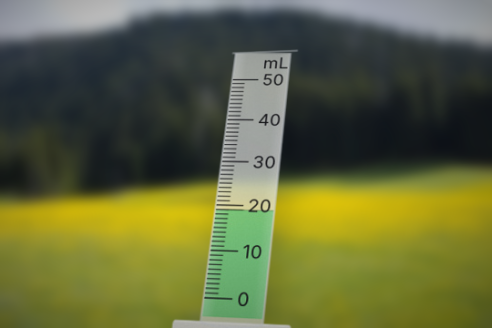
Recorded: 19 mL
